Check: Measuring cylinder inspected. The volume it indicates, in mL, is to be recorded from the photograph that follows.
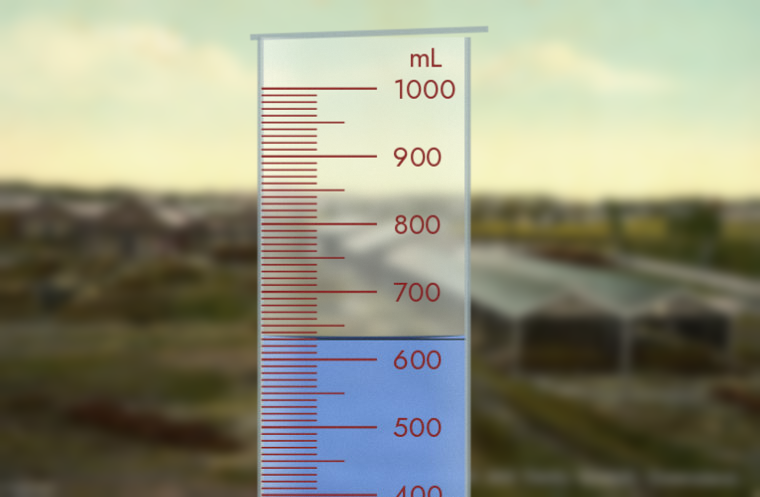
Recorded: 630 mL
